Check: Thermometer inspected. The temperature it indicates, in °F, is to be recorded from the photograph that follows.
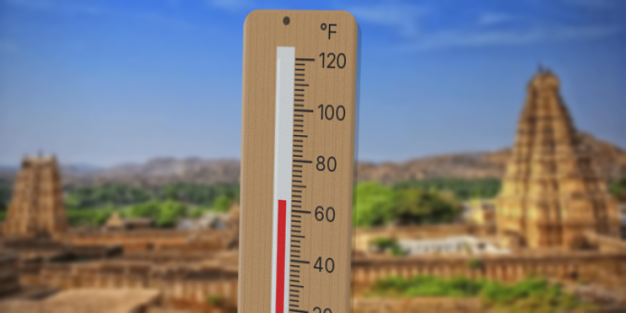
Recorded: 64 °F
